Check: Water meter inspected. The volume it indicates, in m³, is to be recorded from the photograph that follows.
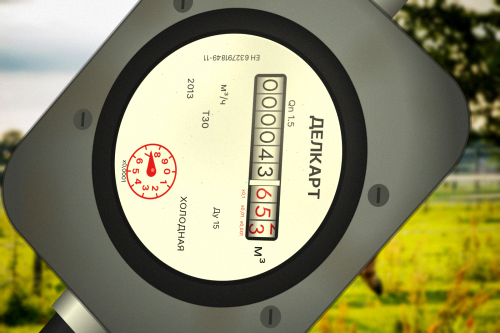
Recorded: 43.6527 m³
